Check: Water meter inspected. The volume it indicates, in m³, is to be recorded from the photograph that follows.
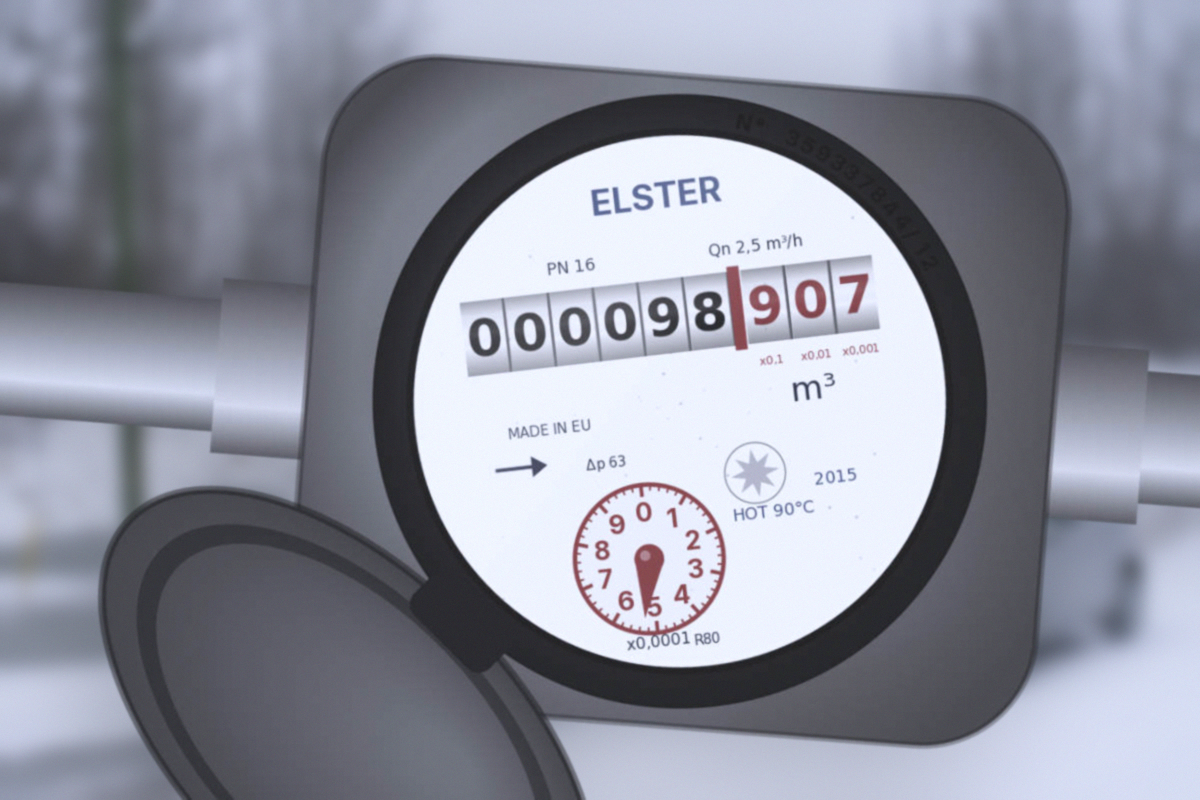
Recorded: 98.9075 m³
